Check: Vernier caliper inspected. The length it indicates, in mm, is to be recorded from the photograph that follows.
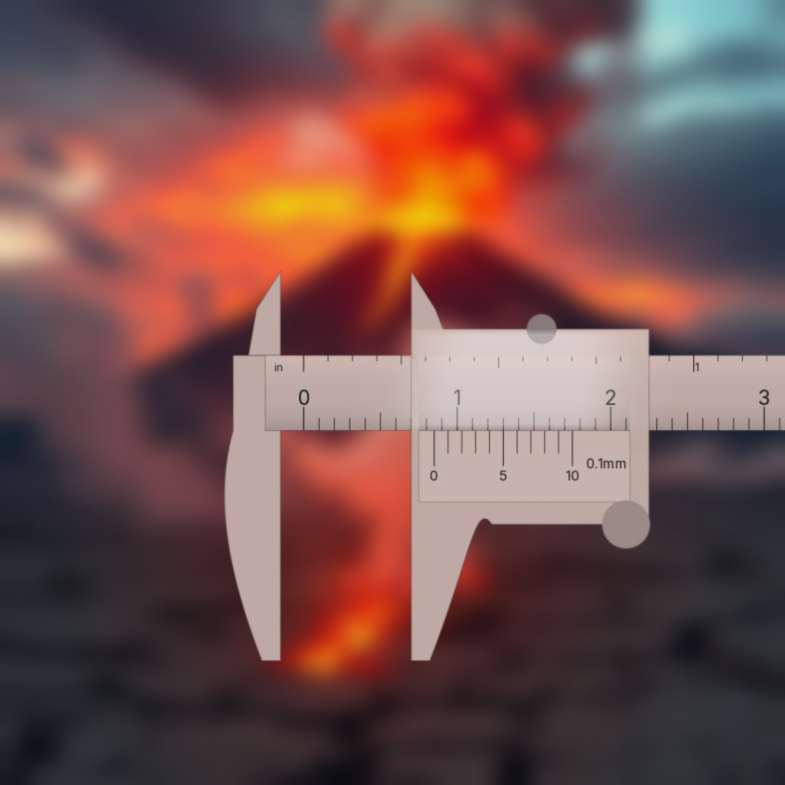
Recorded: 8.5 mm
